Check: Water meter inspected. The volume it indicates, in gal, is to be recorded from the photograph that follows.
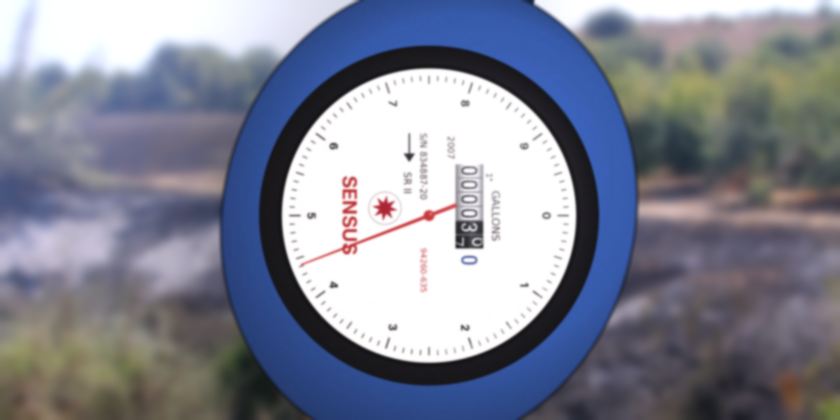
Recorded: 364.4 gal
